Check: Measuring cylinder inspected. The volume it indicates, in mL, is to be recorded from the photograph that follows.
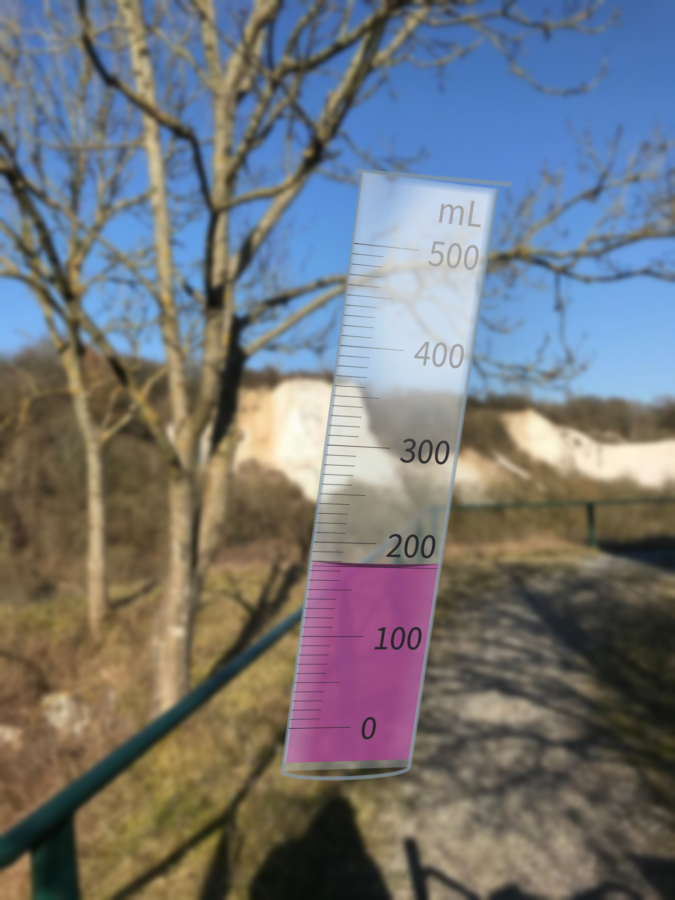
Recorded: 175 mL
